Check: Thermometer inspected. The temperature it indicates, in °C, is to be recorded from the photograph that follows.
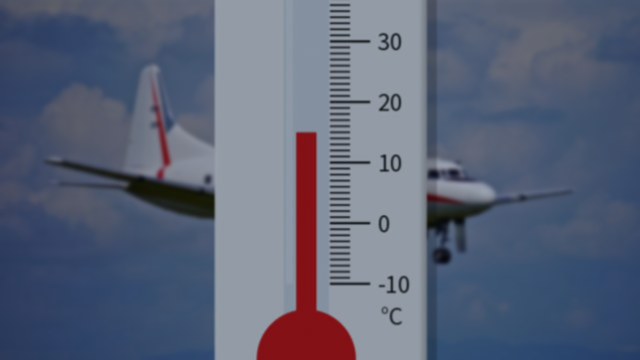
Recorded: 15 °C
